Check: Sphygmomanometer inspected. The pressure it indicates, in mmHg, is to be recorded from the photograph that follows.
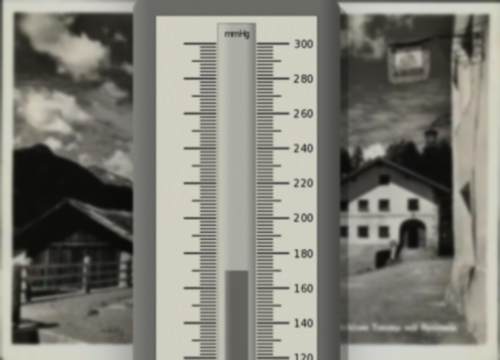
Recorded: 170 mmHg
